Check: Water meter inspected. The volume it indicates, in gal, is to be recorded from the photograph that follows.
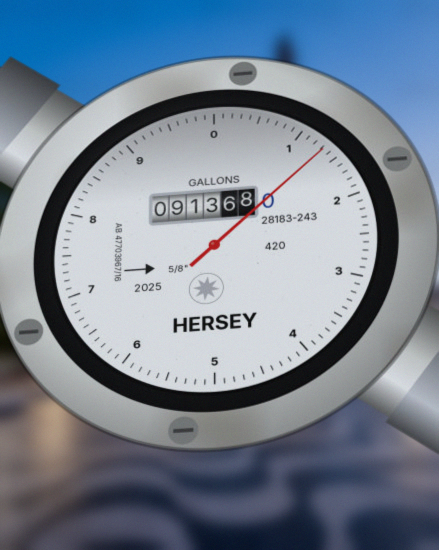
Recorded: 913681.3 gal
